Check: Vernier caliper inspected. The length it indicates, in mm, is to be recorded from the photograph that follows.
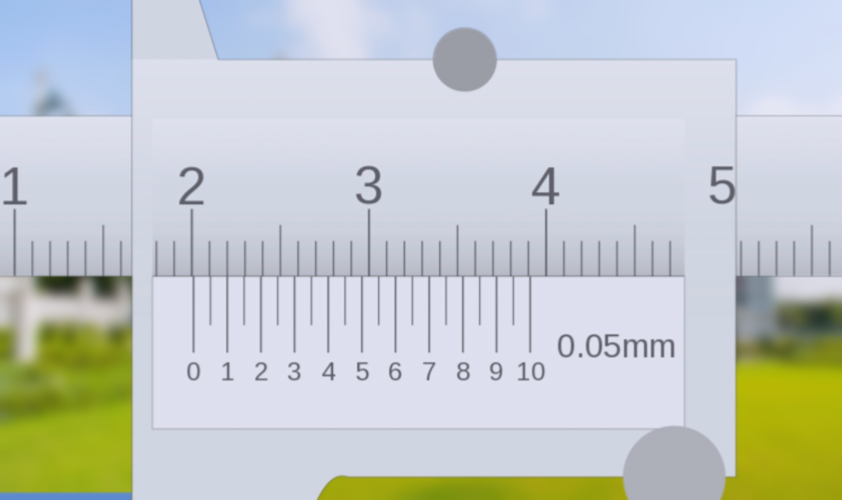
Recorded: 20.1 mm
